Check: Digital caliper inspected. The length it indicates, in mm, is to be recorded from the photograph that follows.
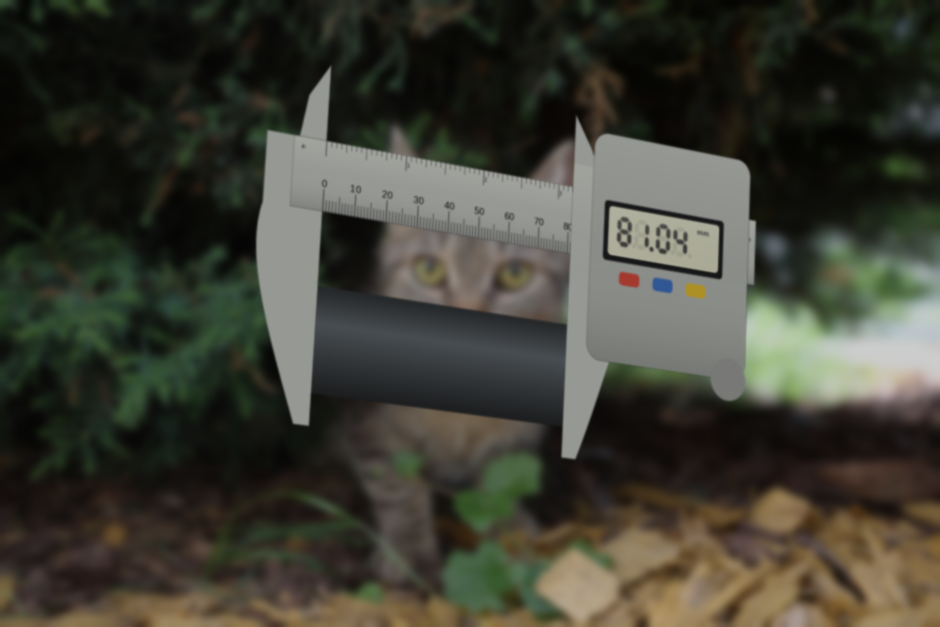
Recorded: 81.04 mm
